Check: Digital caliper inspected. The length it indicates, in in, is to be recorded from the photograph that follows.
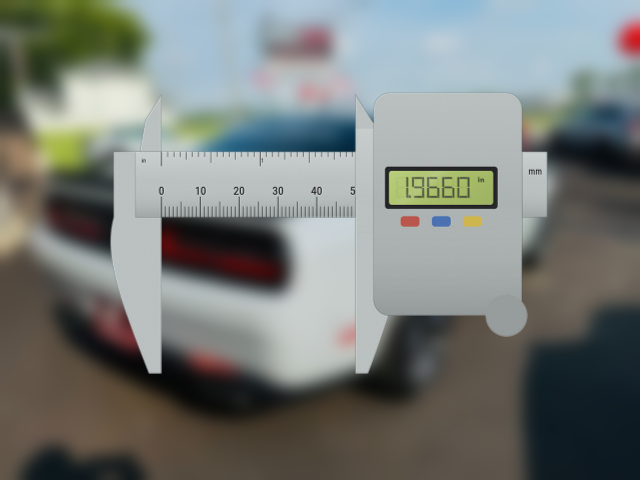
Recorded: 1.9660 in
